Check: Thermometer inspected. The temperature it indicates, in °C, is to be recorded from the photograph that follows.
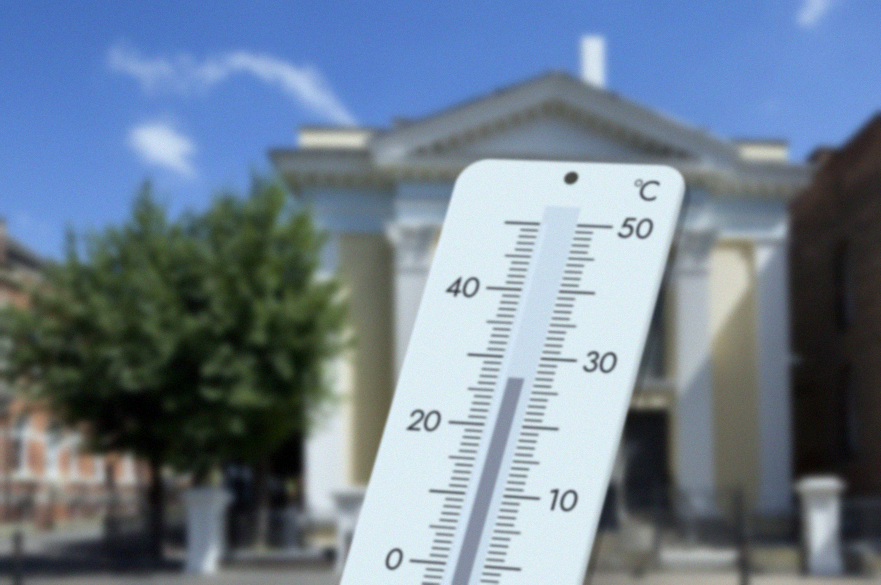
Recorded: 27 °C
